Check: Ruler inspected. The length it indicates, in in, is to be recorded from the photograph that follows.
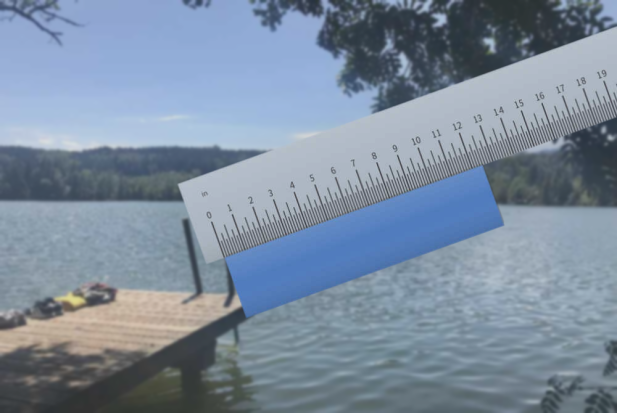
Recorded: 12.5 in
